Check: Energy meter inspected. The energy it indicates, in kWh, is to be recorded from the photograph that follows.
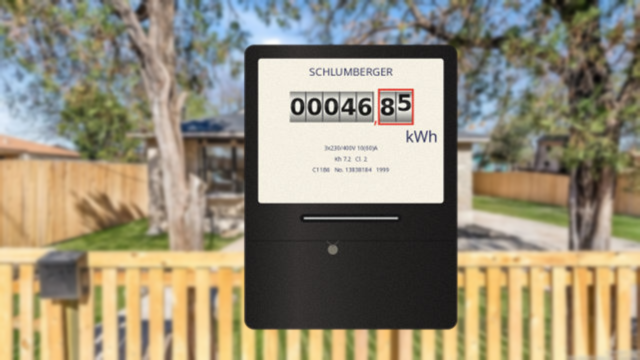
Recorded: 46.85 kWh
